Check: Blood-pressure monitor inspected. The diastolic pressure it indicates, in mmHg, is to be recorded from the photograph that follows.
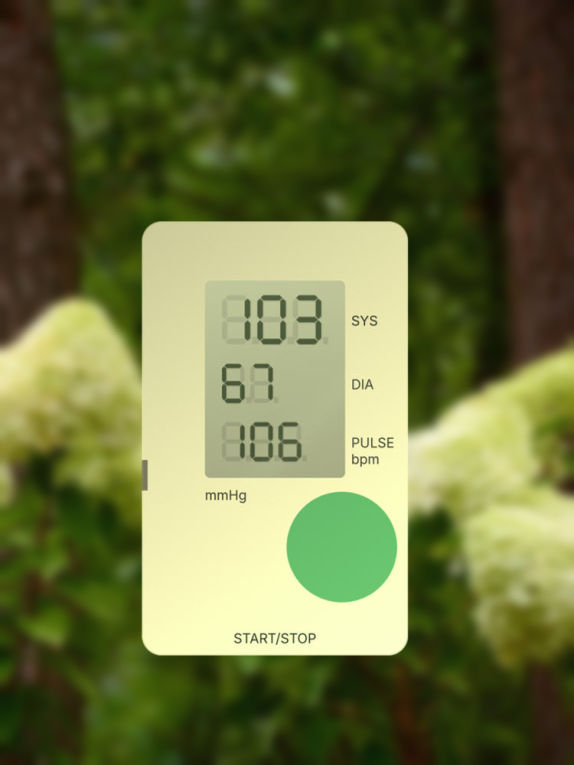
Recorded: 67 mmHg
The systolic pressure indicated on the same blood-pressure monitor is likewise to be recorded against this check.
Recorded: 103 mmHg
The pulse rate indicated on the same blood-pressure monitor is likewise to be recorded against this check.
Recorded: 106 bpm
